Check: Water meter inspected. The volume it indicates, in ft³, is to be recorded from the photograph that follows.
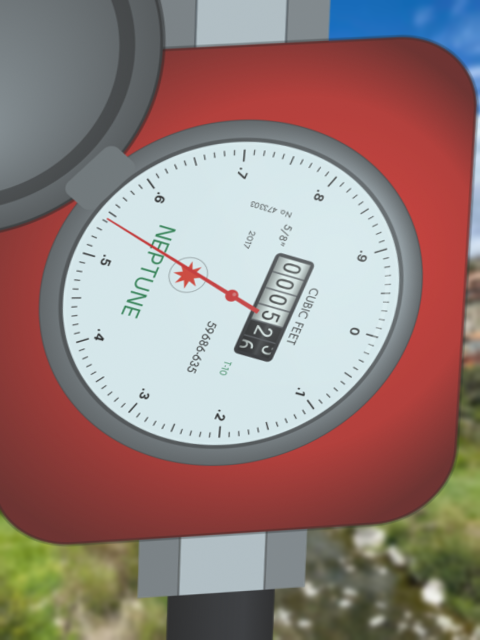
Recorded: 525.54 ft³
